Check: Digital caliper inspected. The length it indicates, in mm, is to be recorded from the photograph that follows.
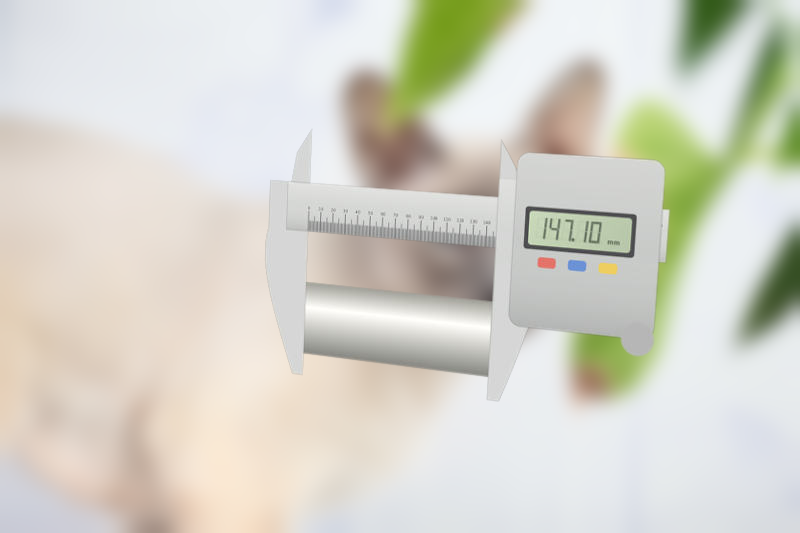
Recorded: 147.10 mm
